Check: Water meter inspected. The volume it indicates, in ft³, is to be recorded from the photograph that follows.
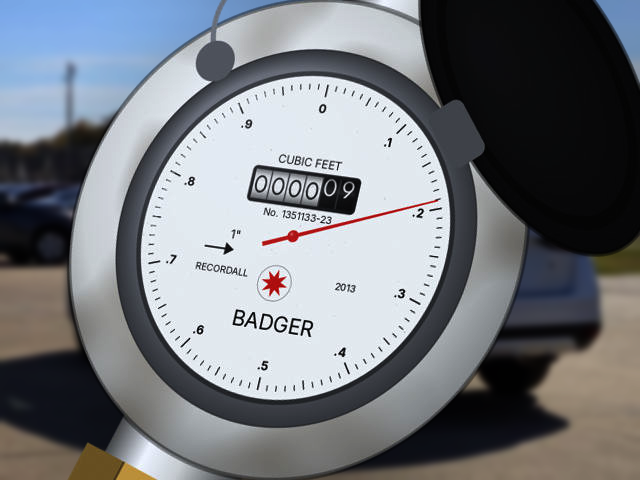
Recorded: 9.19 ft³
